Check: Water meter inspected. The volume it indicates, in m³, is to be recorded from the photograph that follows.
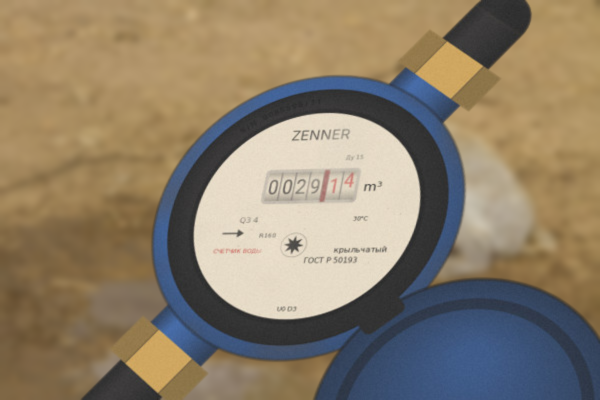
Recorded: 29.14 m³
